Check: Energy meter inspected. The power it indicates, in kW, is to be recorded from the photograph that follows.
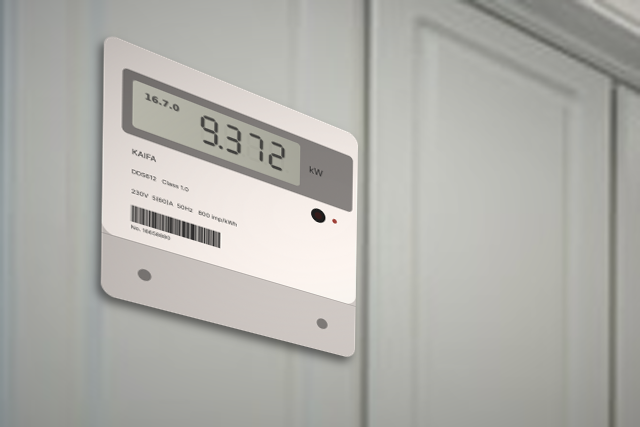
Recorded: 9.372 kW
